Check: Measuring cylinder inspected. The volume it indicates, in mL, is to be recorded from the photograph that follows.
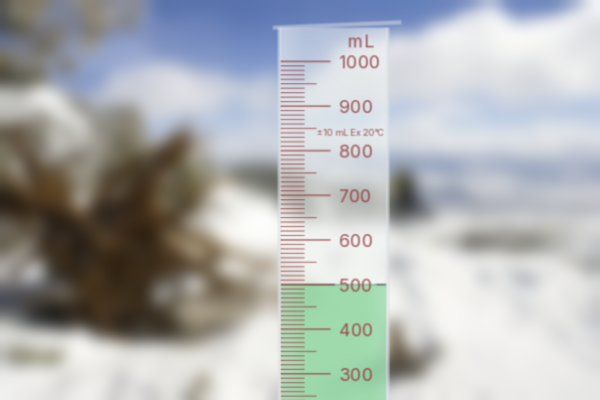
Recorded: 500 mL
